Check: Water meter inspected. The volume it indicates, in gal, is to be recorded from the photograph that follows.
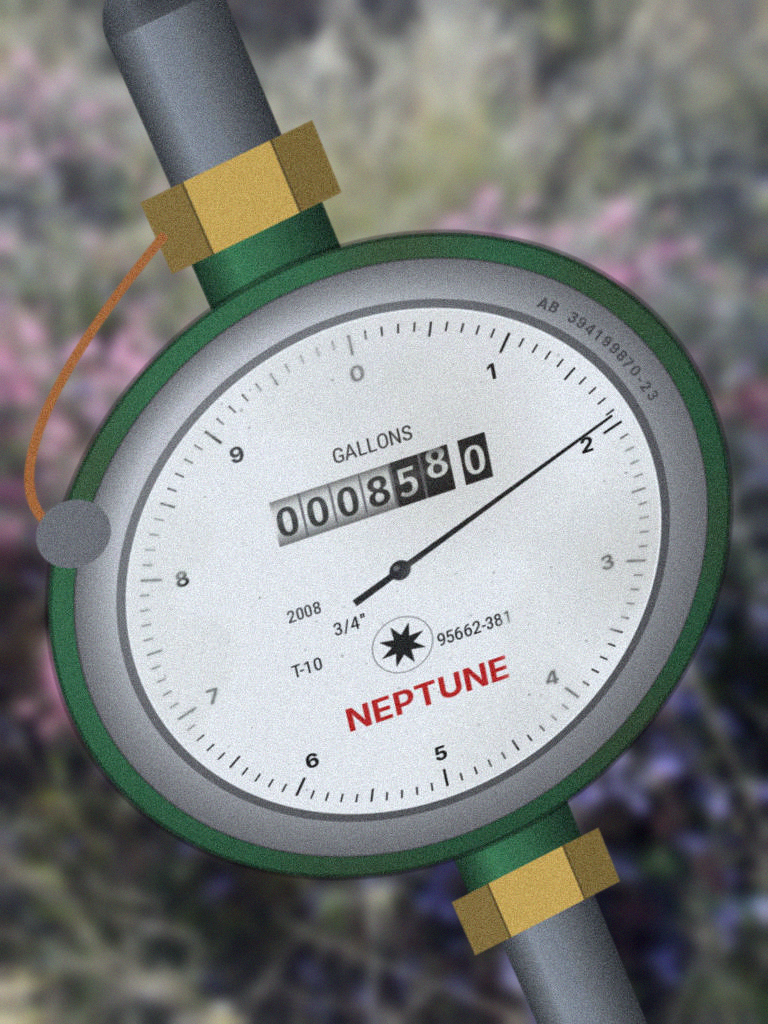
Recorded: 8581.9 gal
